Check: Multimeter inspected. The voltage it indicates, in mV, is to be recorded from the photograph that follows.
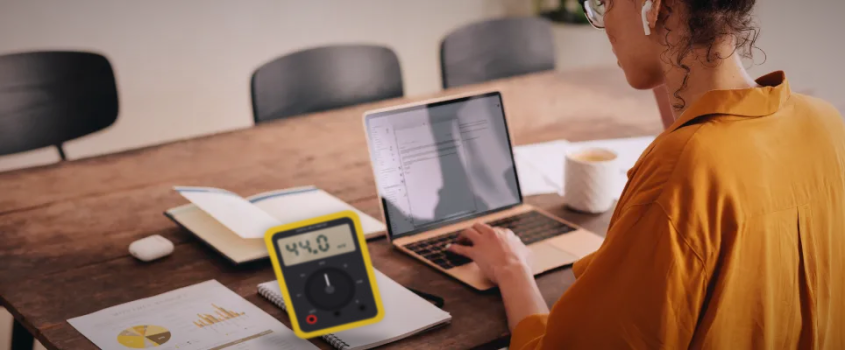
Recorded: 44.0 mV
